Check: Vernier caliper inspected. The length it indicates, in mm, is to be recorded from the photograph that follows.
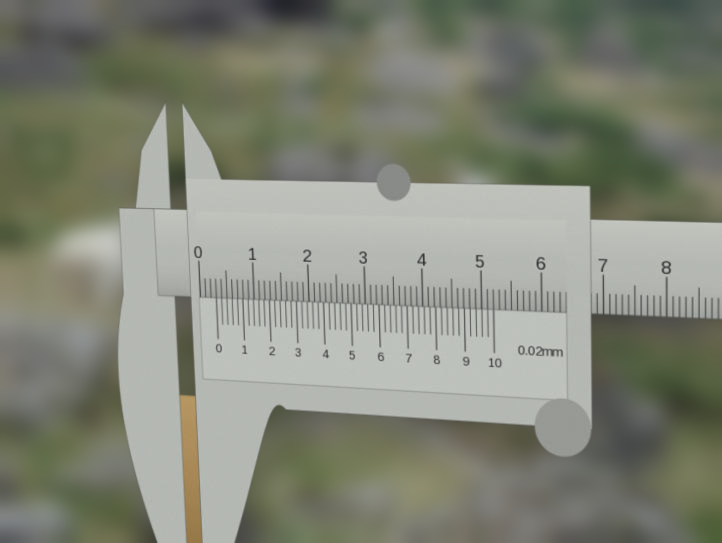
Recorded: 3.0 mm
